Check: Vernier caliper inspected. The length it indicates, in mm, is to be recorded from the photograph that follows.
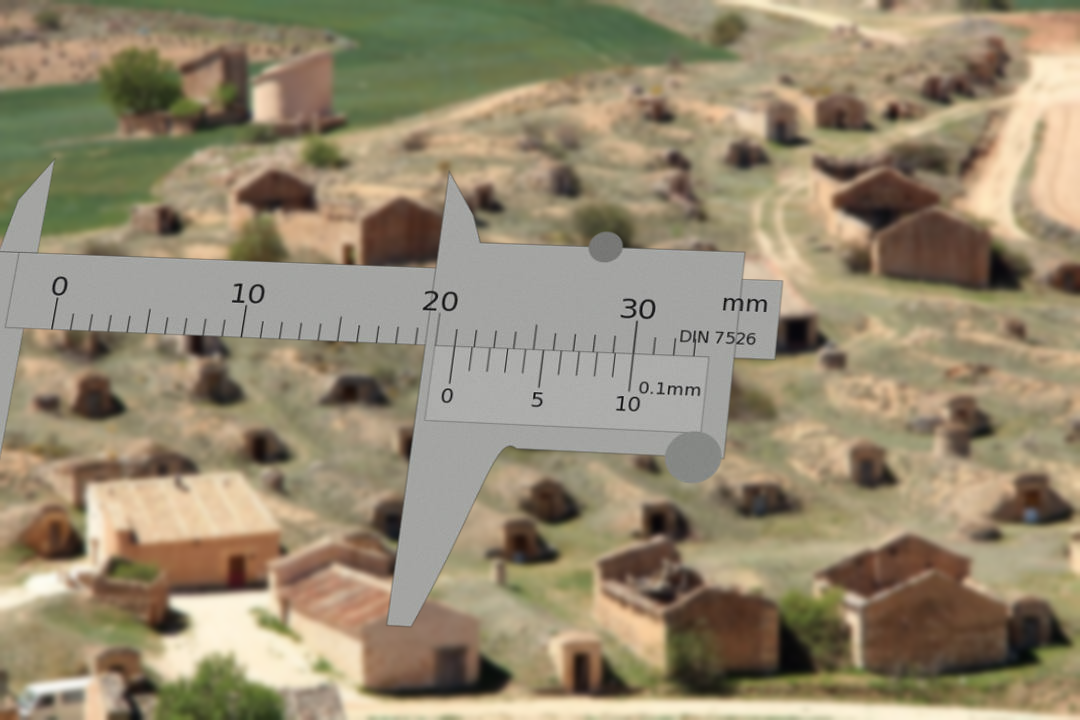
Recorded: 21.0 mm
